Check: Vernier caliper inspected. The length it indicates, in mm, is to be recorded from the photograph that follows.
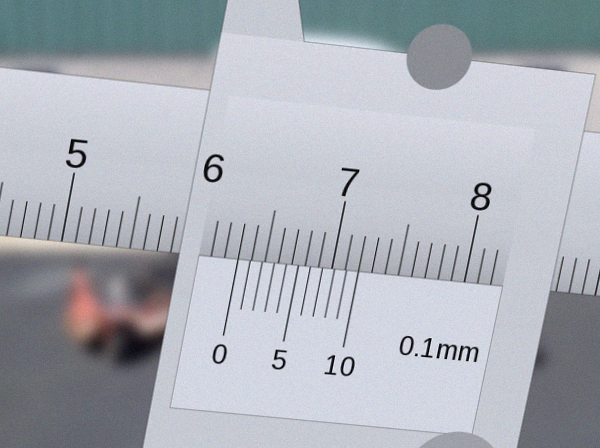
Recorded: 63.0 mm
